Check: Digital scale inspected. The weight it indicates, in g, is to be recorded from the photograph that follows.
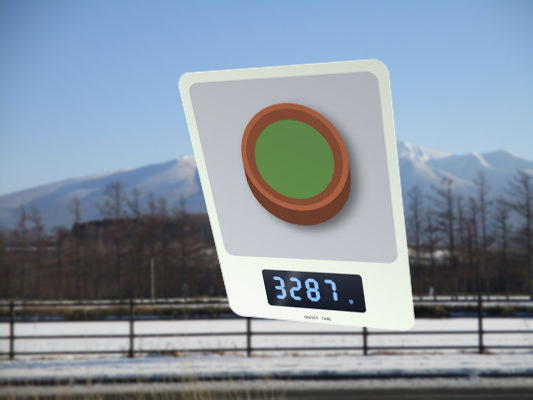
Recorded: 3287 g
